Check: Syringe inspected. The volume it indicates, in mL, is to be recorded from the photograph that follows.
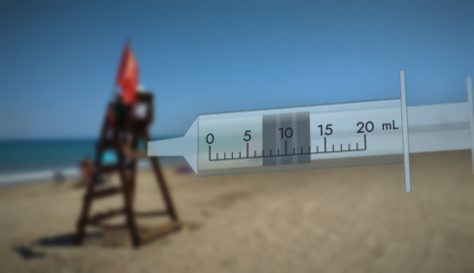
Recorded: 7 mL
